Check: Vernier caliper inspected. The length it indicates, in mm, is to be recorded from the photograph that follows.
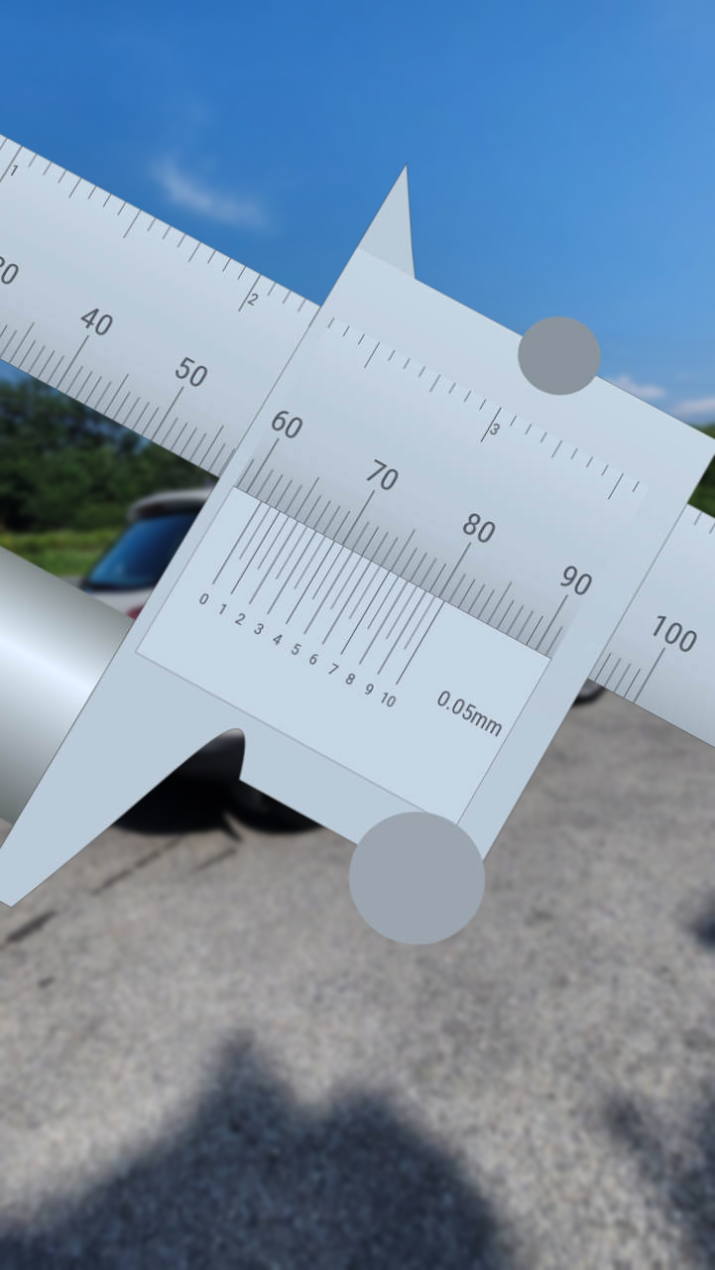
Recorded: 61.6 mm
